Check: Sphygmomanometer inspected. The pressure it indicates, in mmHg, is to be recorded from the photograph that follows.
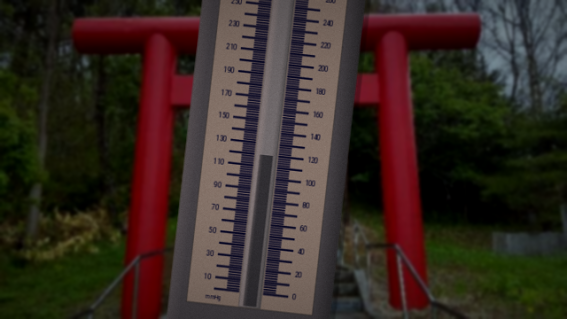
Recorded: 120 mmHg
